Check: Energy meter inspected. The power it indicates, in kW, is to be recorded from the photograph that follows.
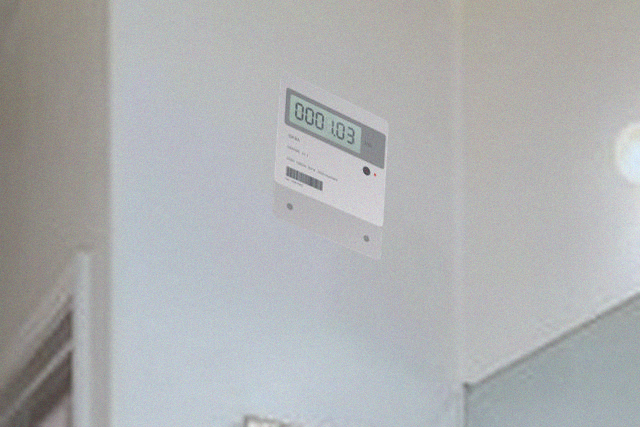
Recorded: 1.03 kW
